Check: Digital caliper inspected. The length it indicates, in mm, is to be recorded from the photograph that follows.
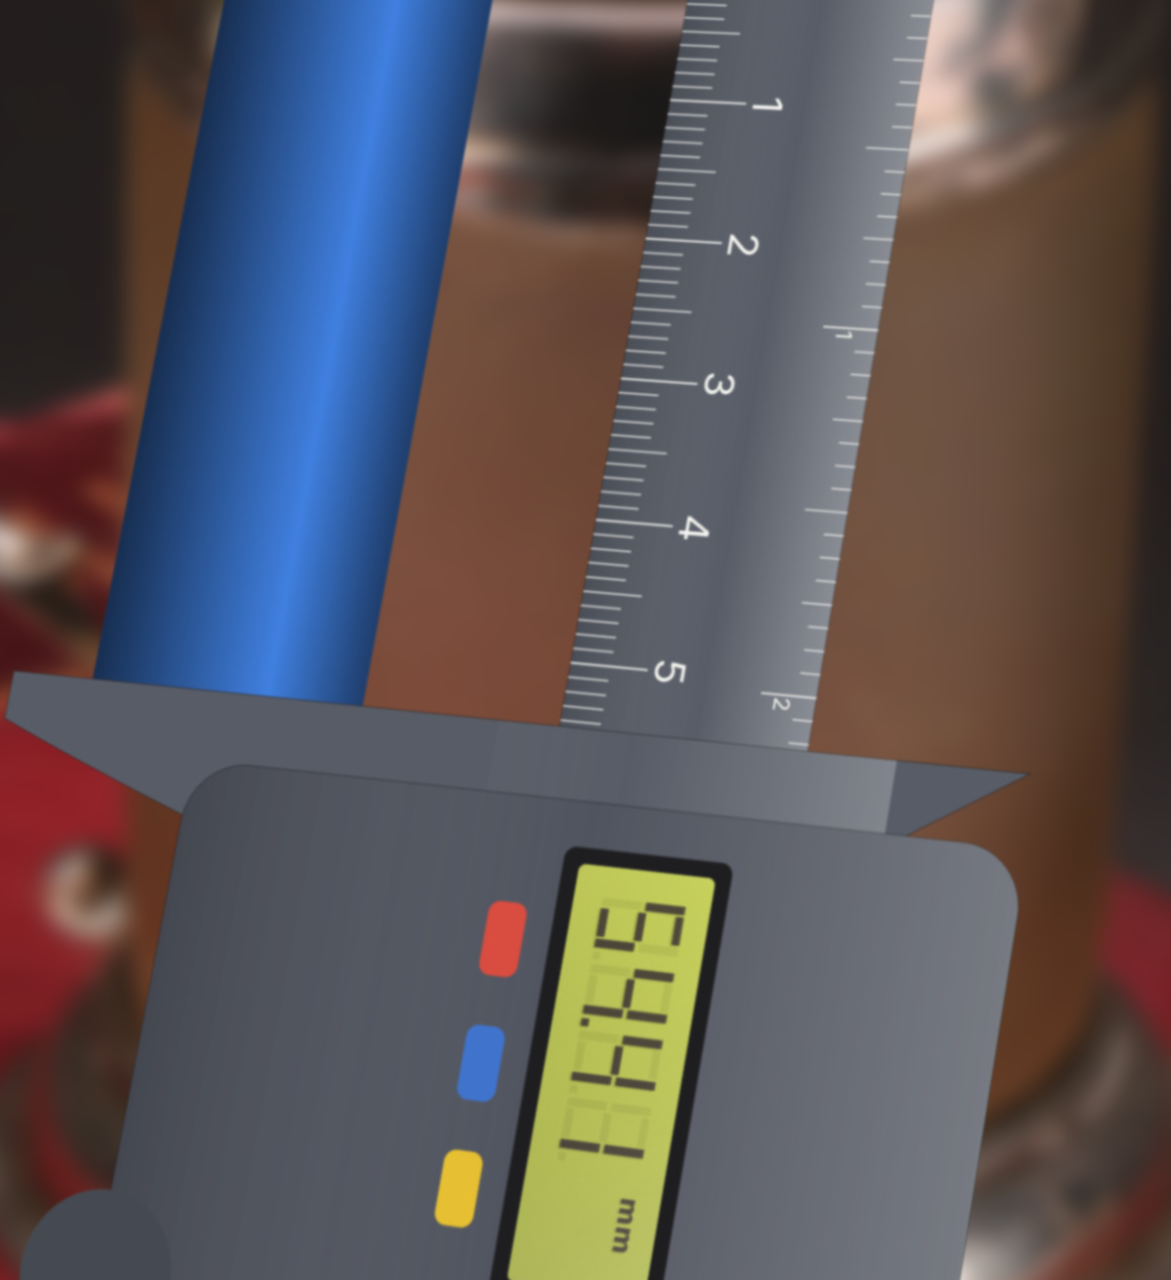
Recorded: 54.41 mm
